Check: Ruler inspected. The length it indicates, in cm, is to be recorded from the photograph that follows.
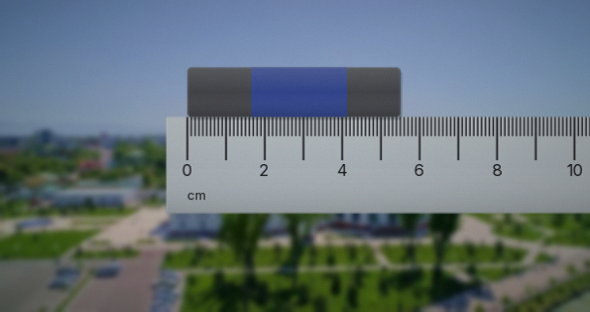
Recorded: 5.5 cm
